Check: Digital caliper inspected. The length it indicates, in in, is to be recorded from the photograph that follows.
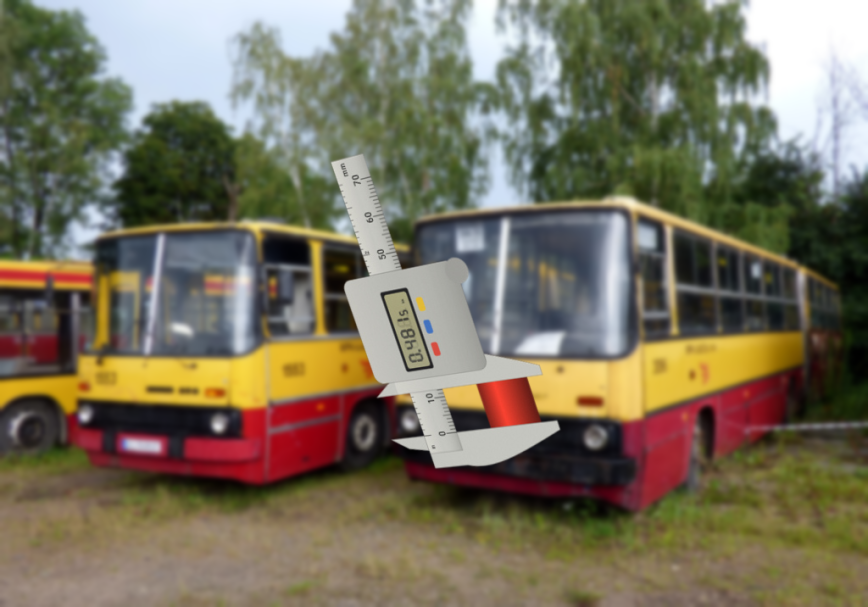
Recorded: 0.4815 in
